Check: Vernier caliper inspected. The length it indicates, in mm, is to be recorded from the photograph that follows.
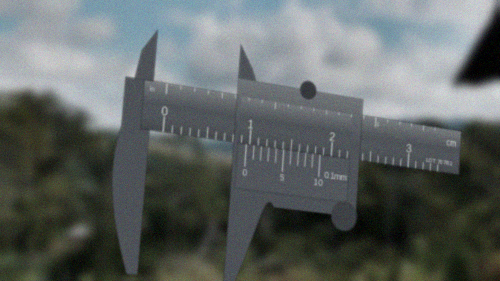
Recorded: 9.6 mm
